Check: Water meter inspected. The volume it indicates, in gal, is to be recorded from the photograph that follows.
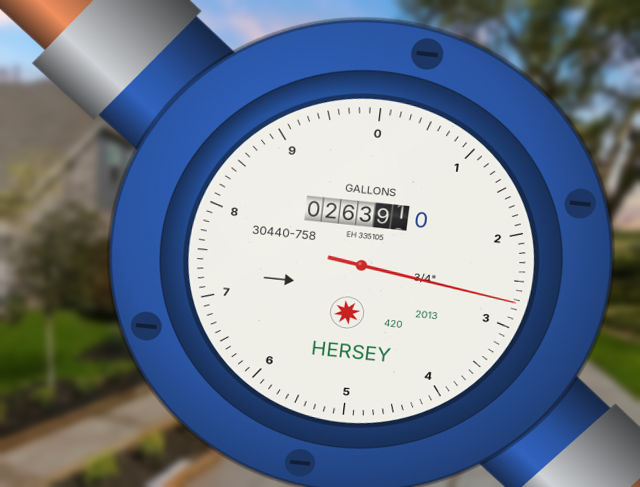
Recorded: 263912.7 gal
